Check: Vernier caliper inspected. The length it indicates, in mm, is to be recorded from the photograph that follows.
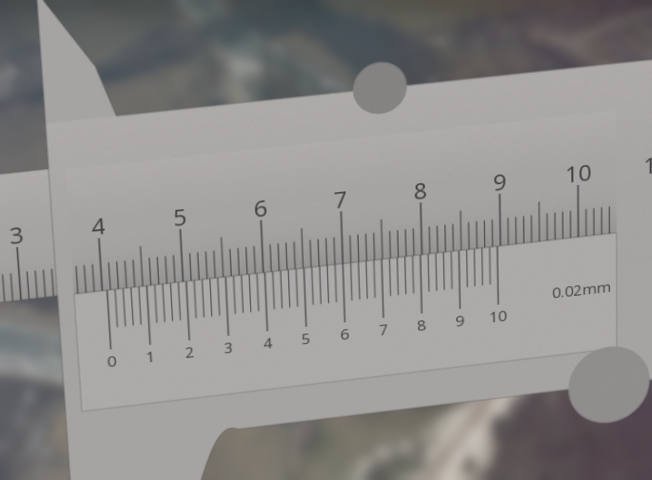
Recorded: 40.6 mm
